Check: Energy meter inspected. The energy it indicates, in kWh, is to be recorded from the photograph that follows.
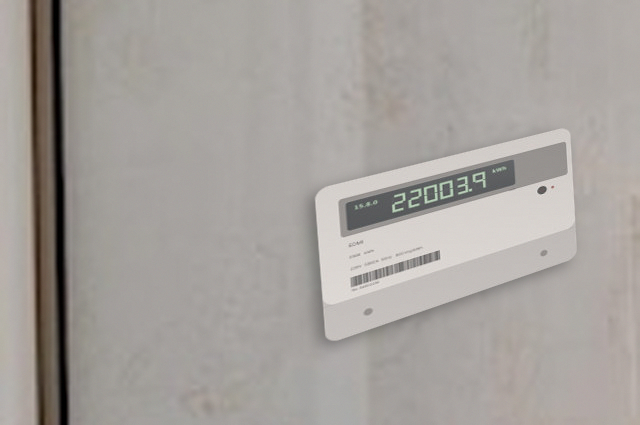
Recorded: 22003.9 kWh
